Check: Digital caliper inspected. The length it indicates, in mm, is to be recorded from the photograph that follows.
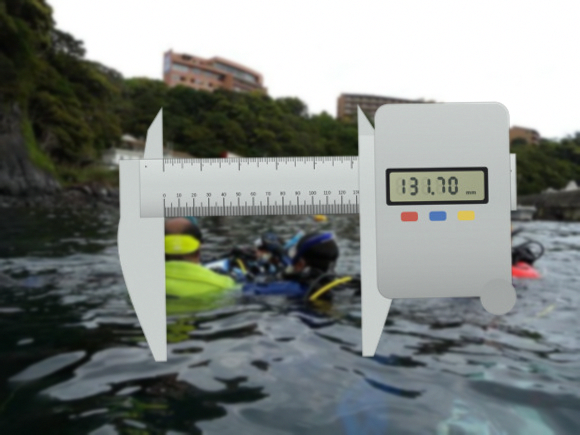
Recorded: 131.70 mm
